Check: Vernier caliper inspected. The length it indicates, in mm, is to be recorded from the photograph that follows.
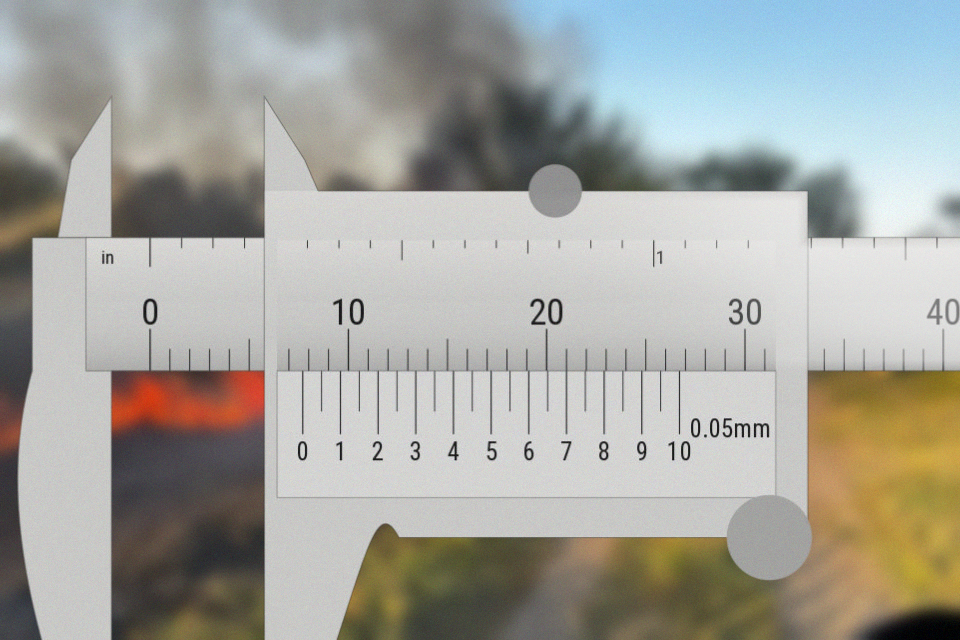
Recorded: 7.7 mm
